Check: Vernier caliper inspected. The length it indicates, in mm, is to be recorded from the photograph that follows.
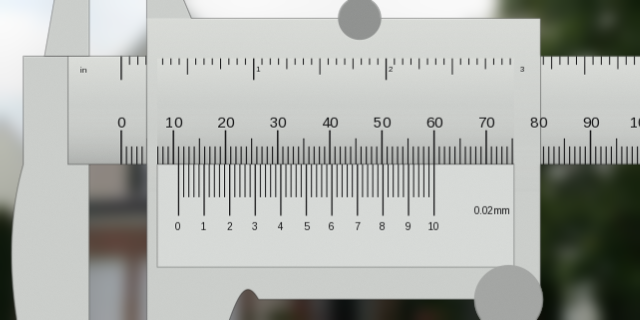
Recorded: 11.0 mm
